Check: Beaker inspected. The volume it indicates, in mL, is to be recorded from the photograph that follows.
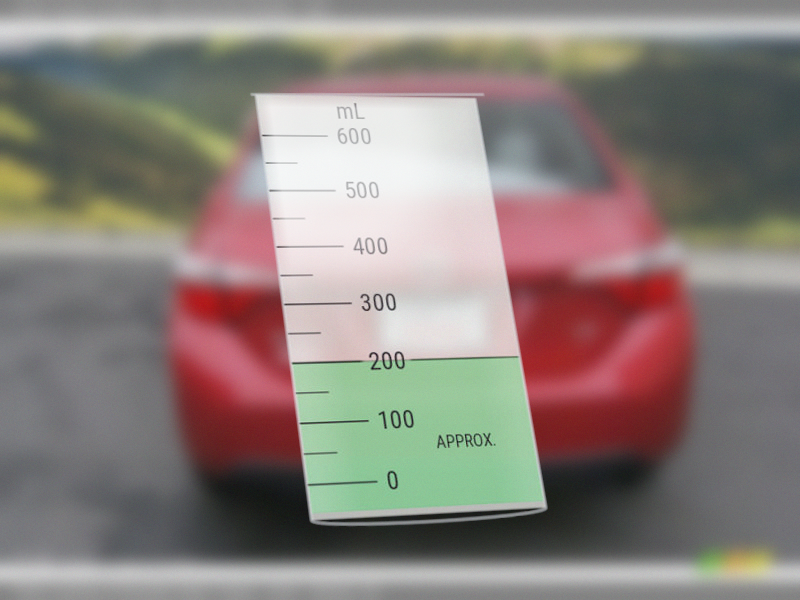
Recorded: 200 mL
